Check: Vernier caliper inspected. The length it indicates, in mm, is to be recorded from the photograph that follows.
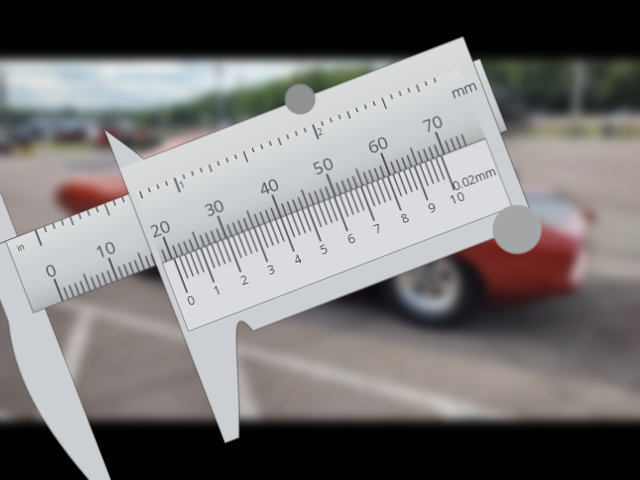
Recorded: 20.4 mm
